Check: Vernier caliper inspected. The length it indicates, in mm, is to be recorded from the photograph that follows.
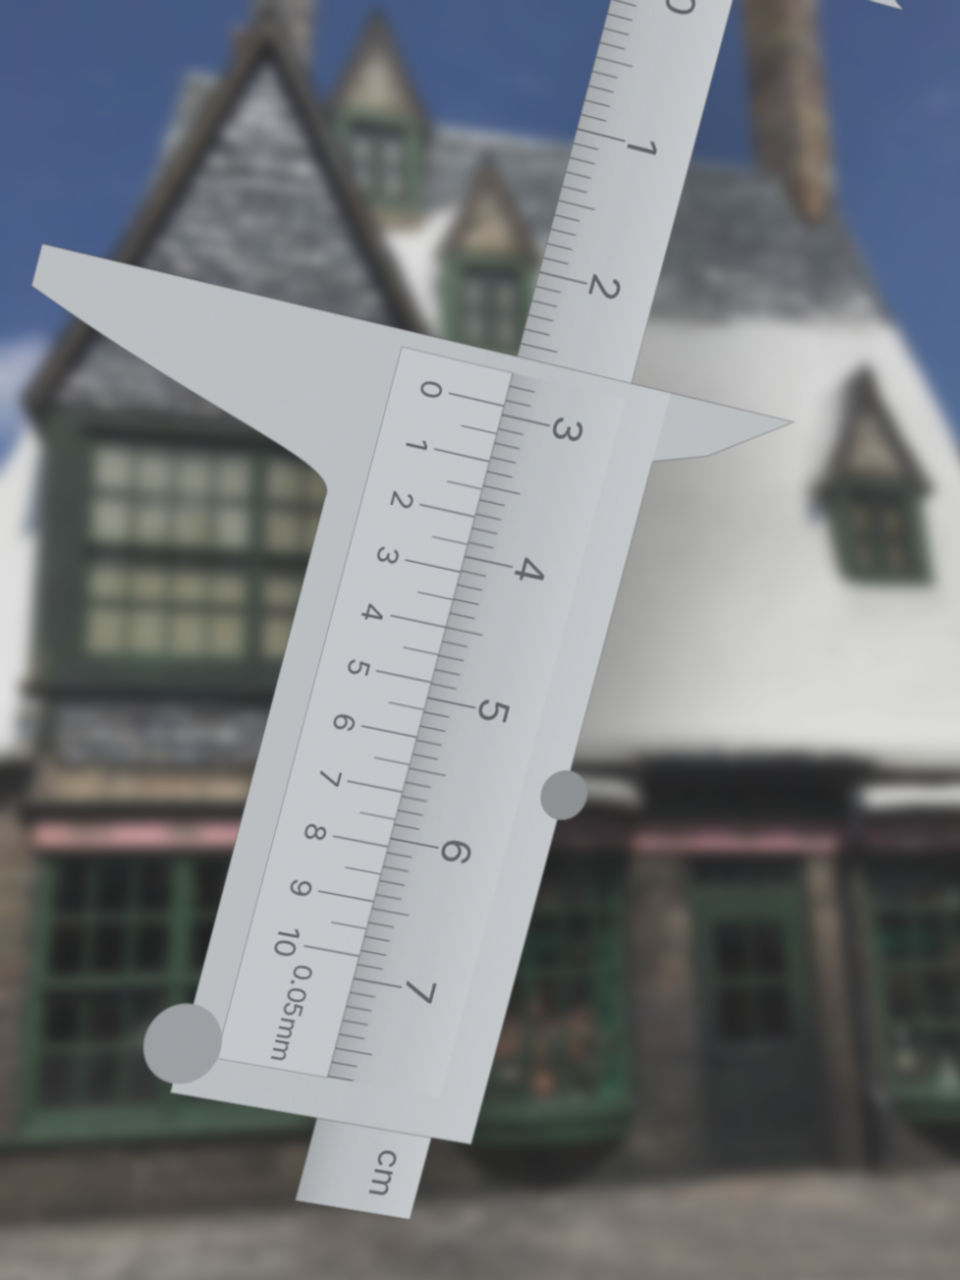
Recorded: 29.4 mm
